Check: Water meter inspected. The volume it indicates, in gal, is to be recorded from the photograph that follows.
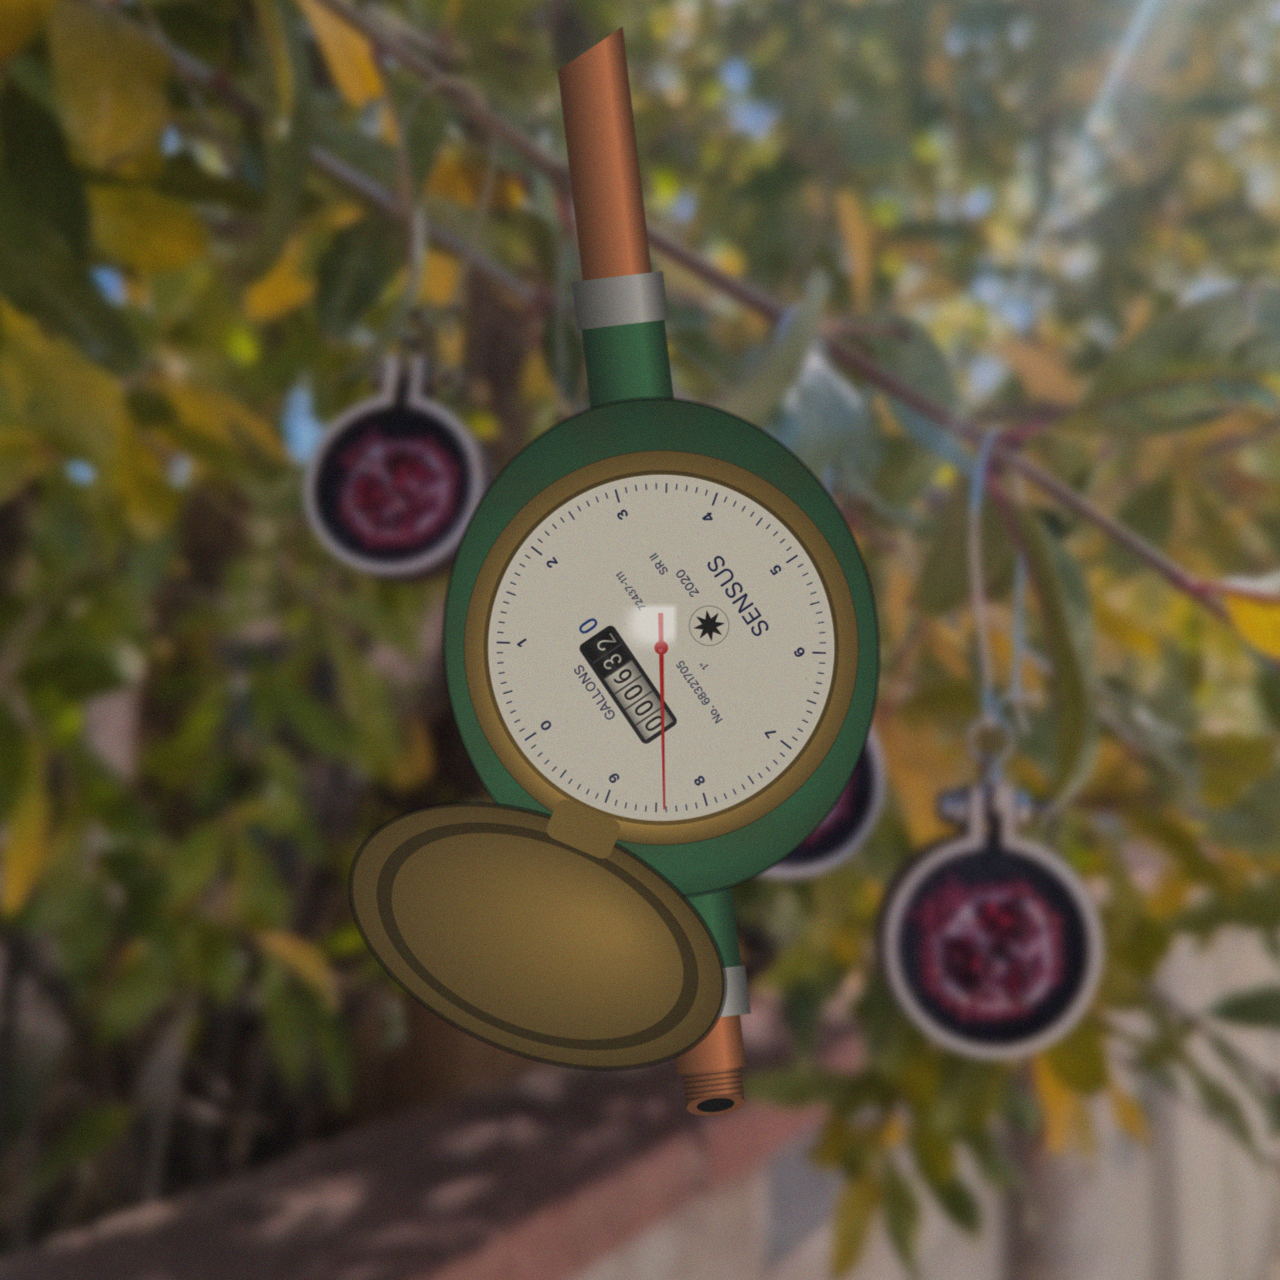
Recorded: 6318.4 gal
